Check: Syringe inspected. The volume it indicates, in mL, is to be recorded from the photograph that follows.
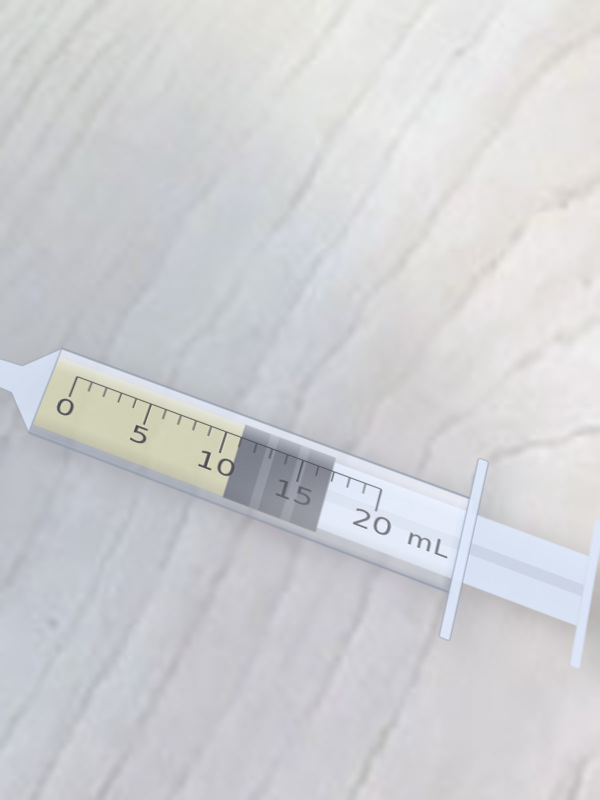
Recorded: 11 mL
